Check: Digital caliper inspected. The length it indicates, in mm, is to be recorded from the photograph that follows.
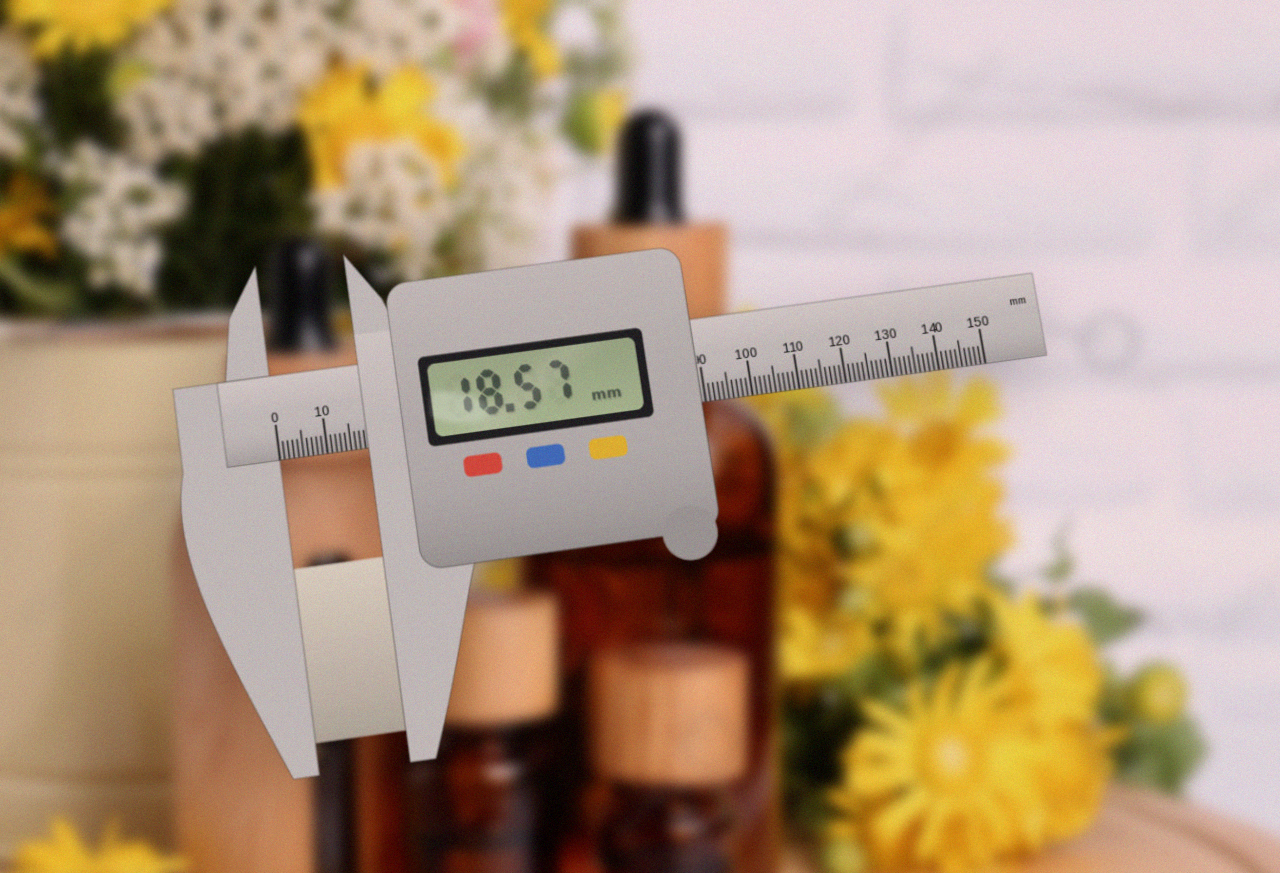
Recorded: 18.57 mm
